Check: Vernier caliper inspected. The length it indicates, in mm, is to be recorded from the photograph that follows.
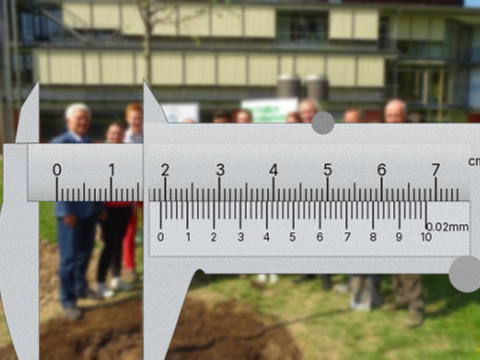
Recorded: 19.2 mm
